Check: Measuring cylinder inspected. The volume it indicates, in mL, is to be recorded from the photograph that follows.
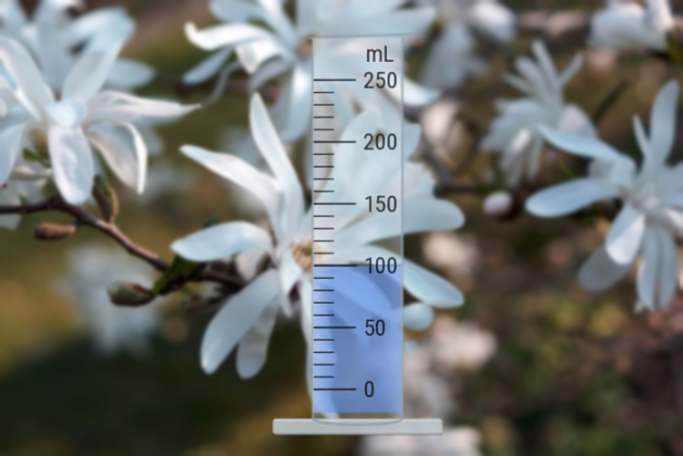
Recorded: 100 mL
